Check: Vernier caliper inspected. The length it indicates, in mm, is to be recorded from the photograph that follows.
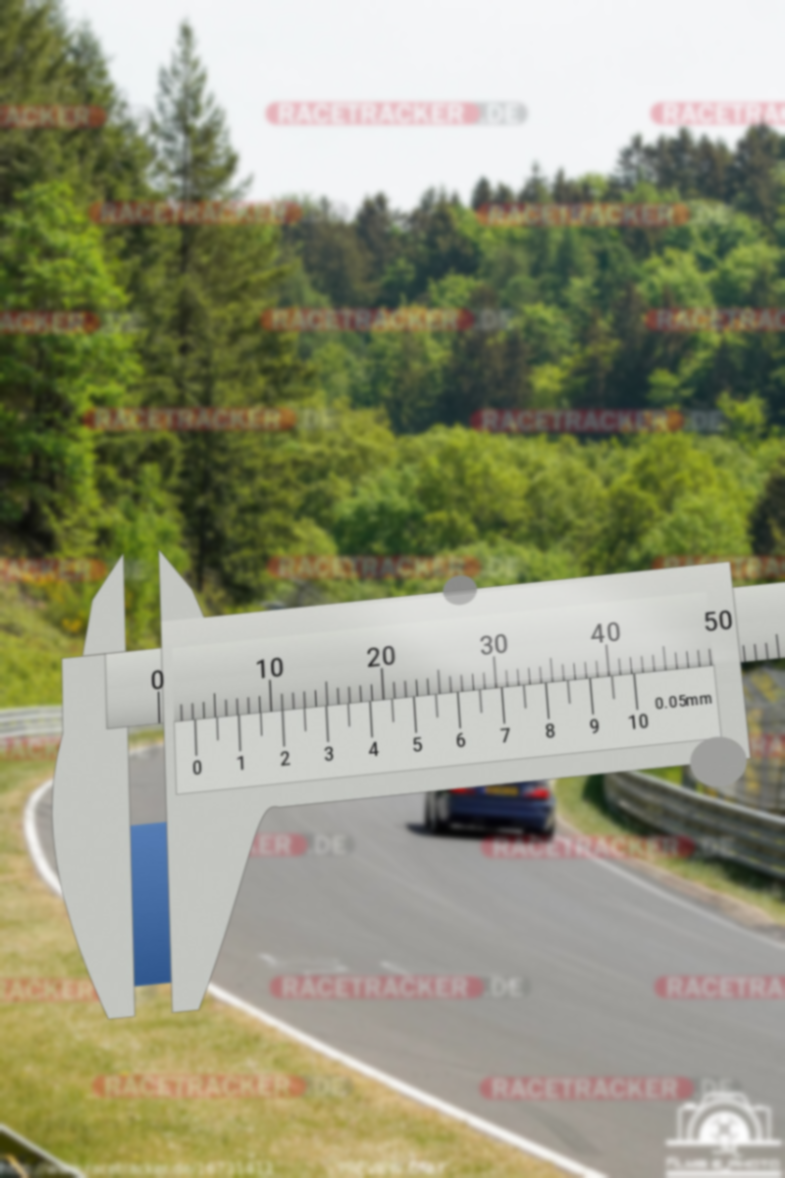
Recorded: 3.2 mm
